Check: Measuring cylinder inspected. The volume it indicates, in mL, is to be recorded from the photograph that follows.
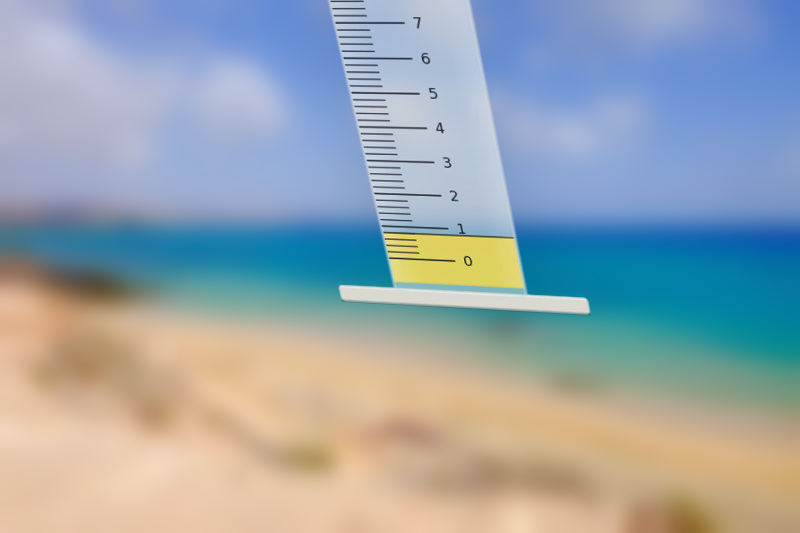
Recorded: 0.8 mL
